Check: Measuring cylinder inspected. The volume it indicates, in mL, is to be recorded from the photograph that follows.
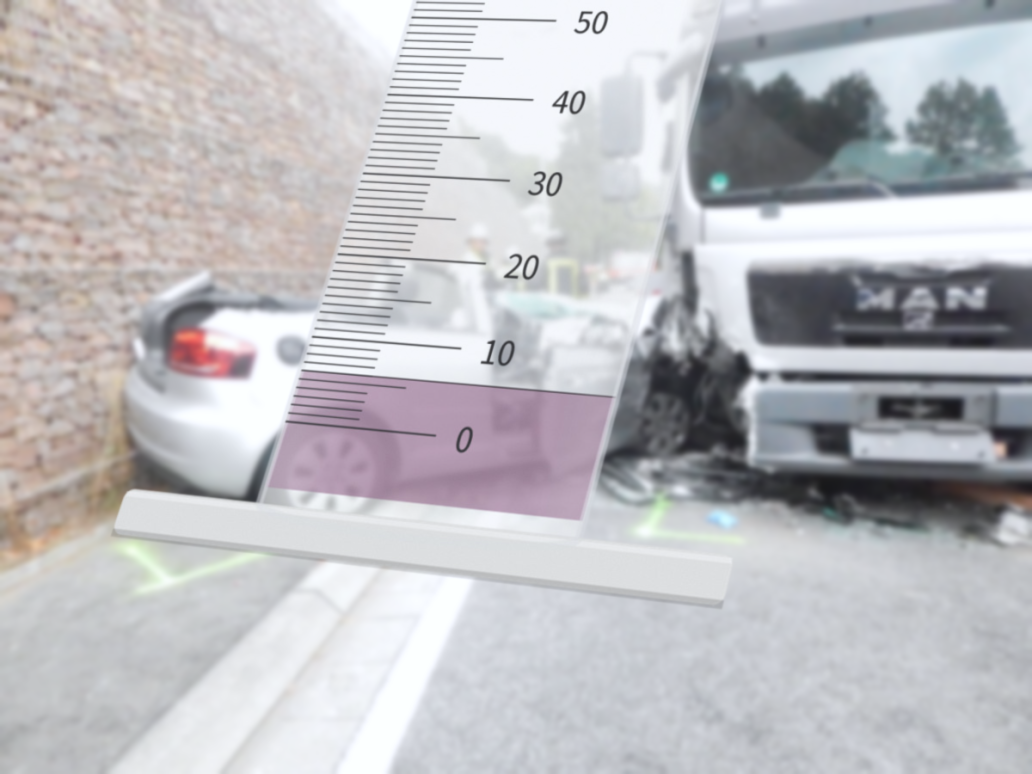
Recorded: 6 mL
